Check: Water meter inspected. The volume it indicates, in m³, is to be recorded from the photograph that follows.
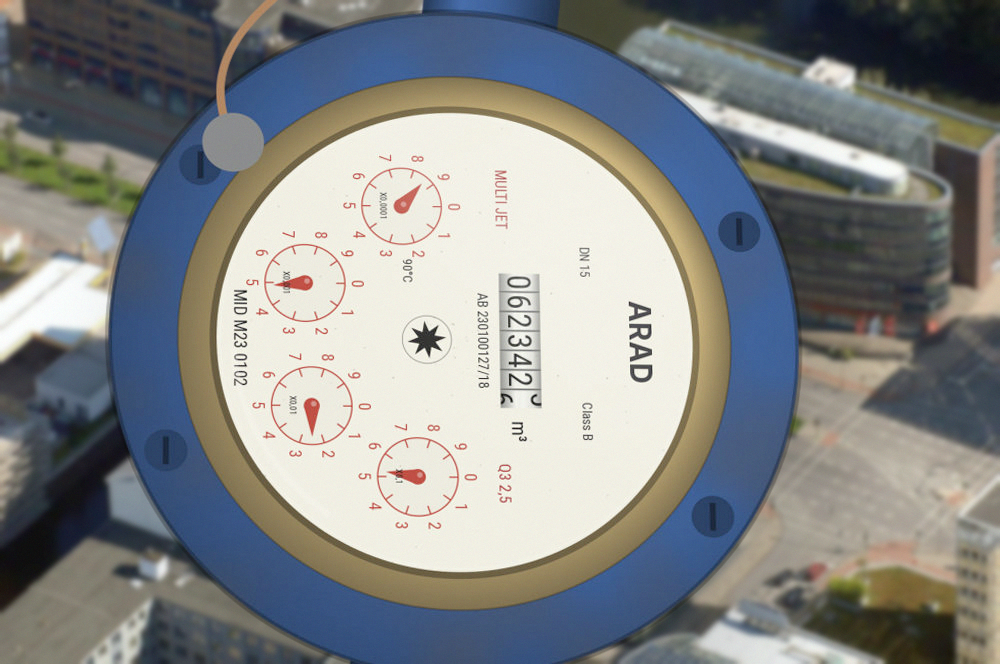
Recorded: 623425.5248 m³
